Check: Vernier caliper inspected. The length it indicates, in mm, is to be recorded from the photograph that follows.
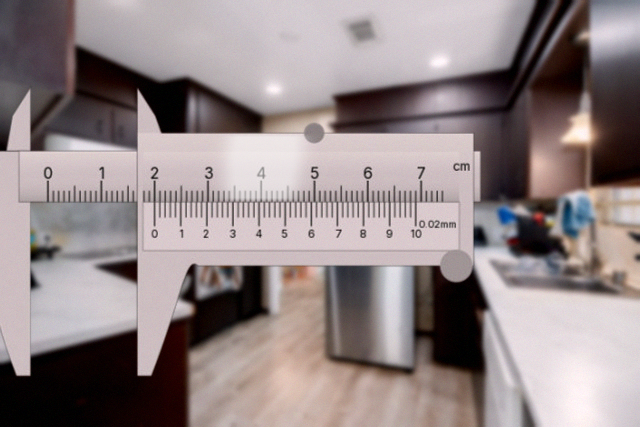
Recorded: 20.0 mm
